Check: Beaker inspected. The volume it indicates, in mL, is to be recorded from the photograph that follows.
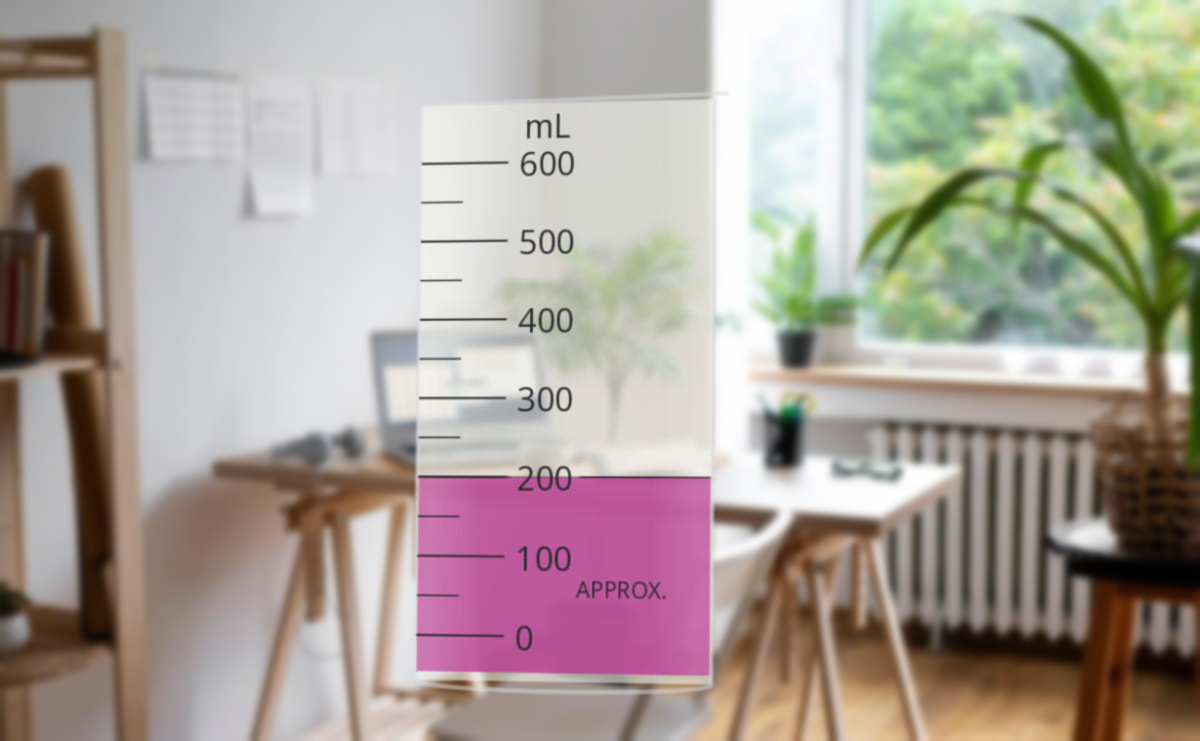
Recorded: 200 mL
